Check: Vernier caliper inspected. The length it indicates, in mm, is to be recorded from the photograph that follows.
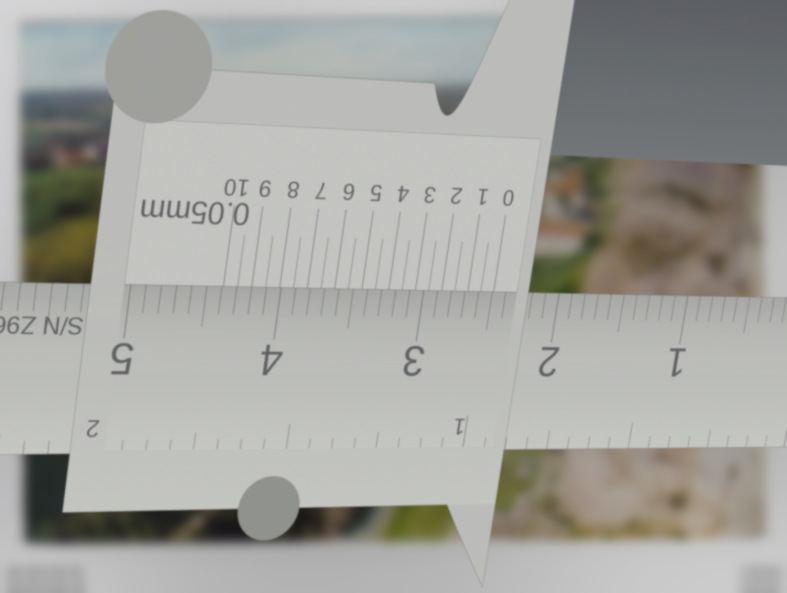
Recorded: 24.9 mm
